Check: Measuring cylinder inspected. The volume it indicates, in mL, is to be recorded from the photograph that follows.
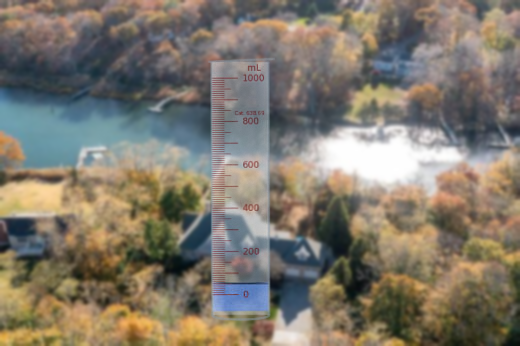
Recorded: 50 mL
